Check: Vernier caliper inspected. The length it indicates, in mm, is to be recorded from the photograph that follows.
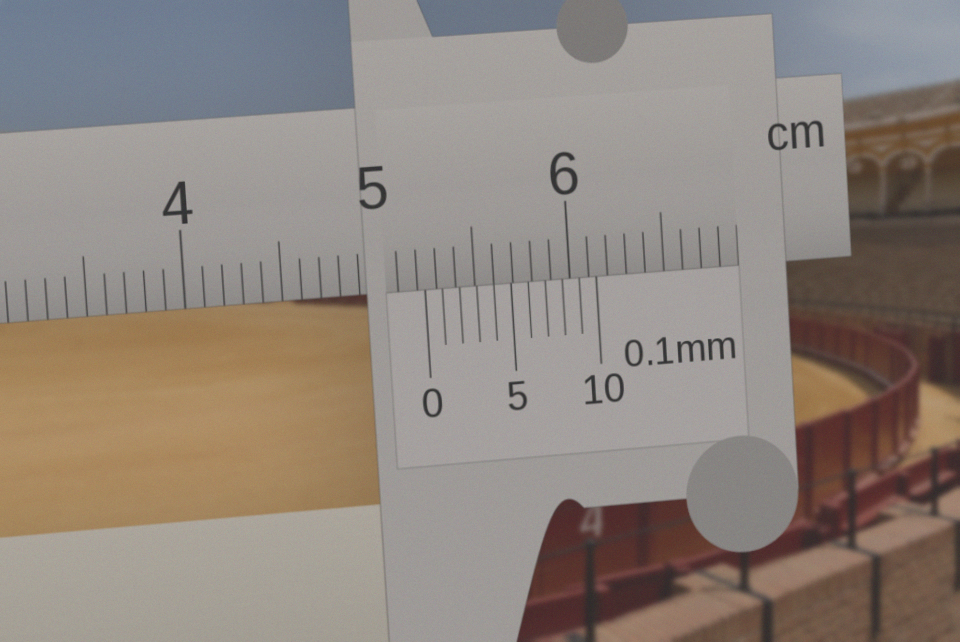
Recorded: 52.4 mm
